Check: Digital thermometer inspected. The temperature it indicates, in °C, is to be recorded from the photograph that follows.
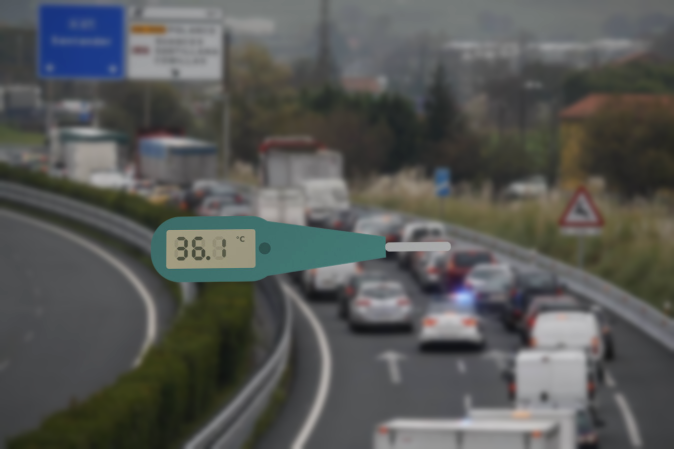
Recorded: 36.1 °C
